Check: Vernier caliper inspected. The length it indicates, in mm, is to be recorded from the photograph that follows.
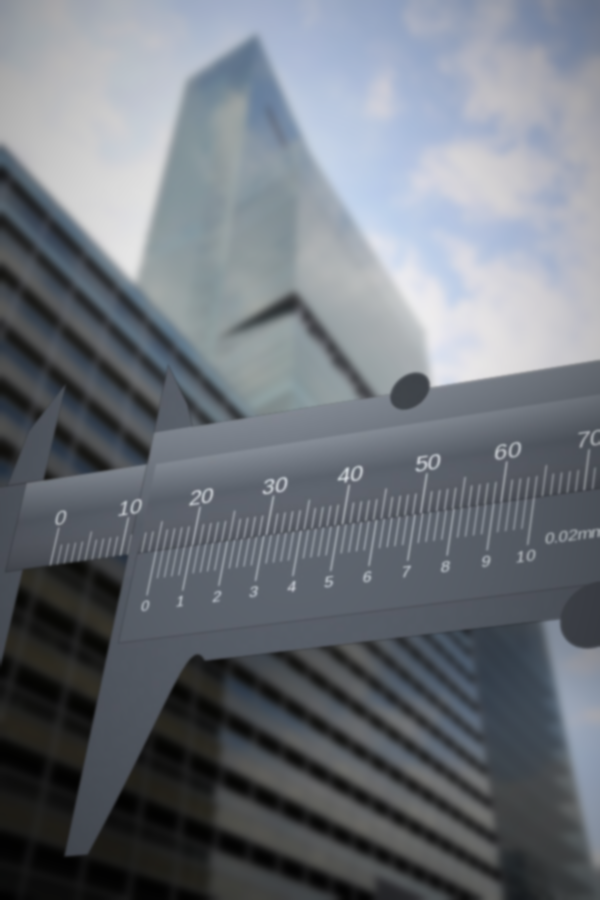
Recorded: 15.0 mm
